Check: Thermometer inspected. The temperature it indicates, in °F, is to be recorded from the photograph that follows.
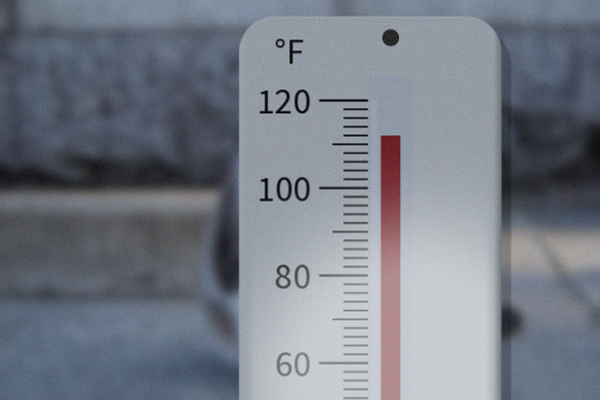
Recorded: 112 °F
